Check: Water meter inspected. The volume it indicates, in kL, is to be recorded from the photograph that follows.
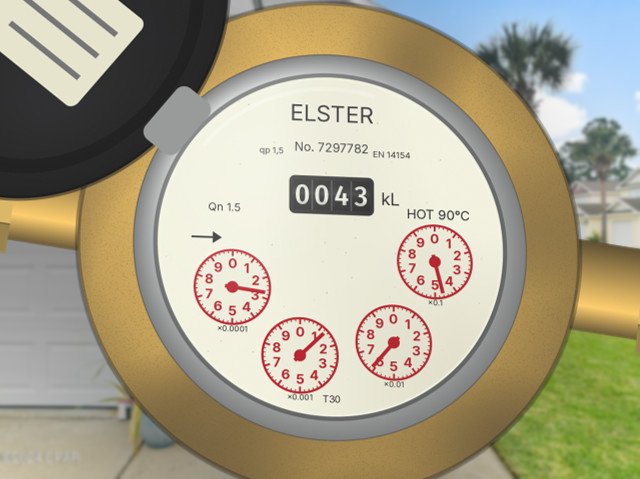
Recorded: 43.4612 kL
